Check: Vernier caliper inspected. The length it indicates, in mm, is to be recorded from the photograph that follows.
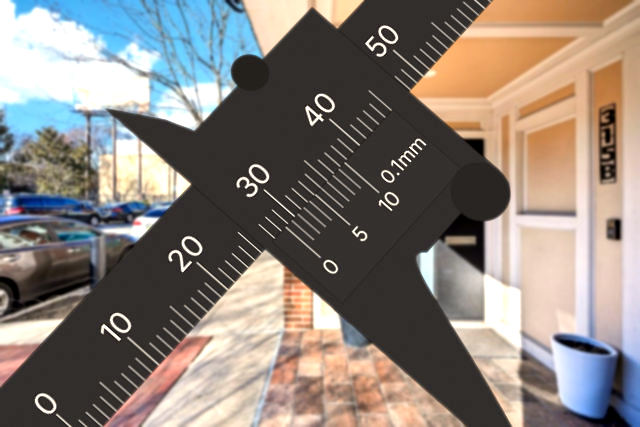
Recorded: 28.6 mm
